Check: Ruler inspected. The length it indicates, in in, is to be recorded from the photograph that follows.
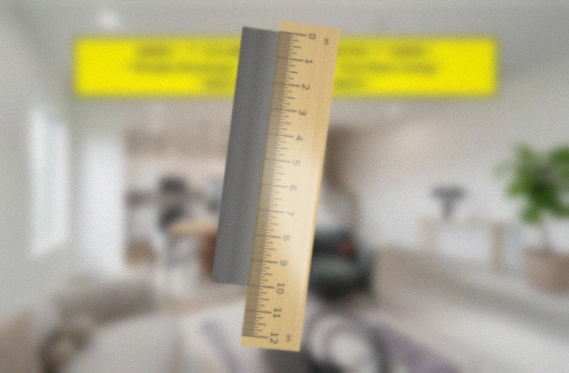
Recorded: 10 in
